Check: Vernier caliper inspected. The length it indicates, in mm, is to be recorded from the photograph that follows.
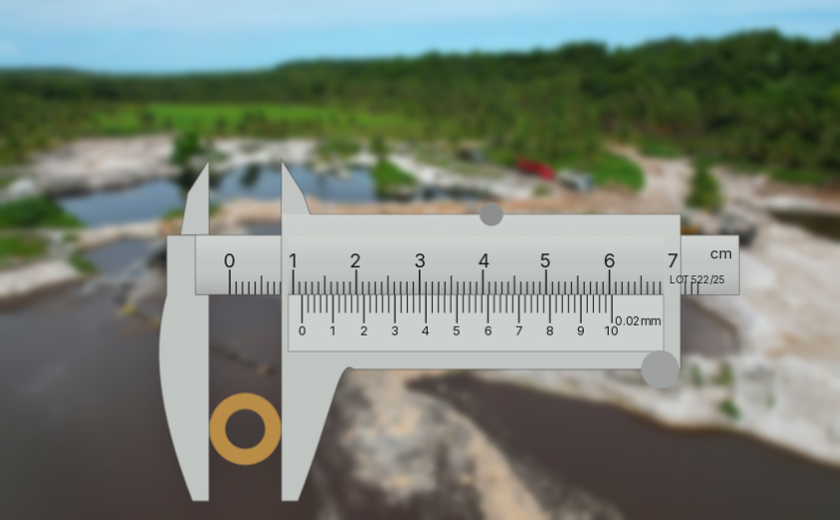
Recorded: 11.4 mm
